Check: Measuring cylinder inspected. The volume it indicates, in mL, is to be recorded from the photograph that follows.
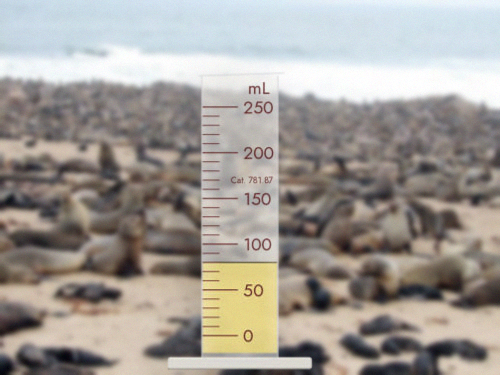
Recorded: 80 mL
